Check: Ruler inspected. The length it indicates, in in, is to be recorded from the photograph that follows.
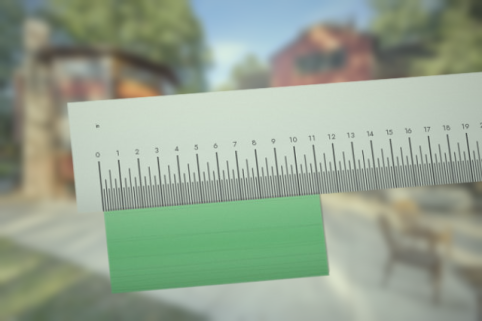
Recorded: 11 in
